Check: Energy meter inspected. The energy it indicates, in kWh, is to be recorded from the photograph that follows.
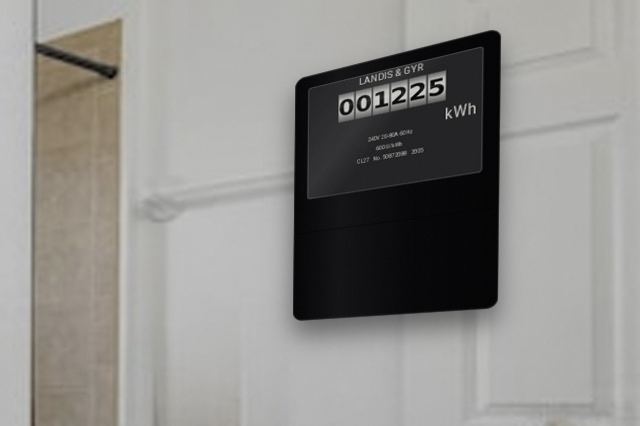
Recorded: 1225 kWh
